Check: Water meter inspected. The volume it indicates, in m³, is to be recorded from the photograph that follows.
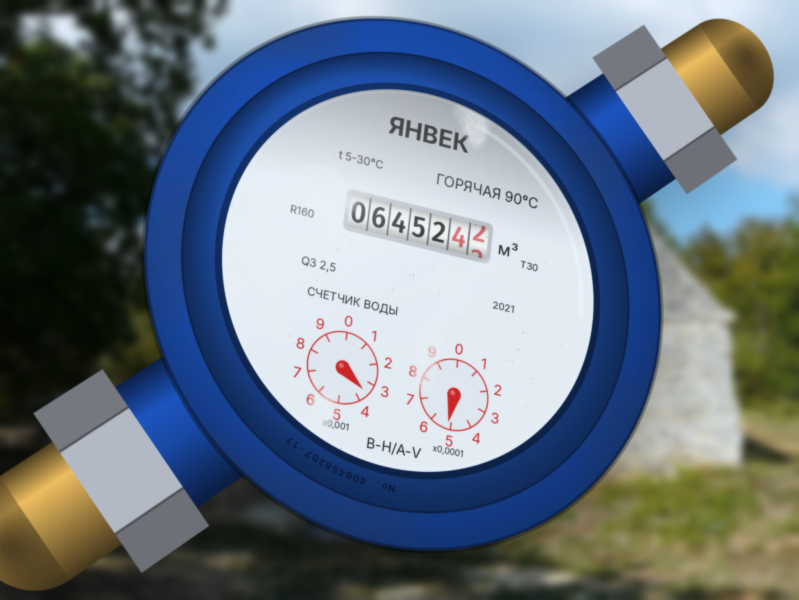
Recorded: 6452.4235 m³
